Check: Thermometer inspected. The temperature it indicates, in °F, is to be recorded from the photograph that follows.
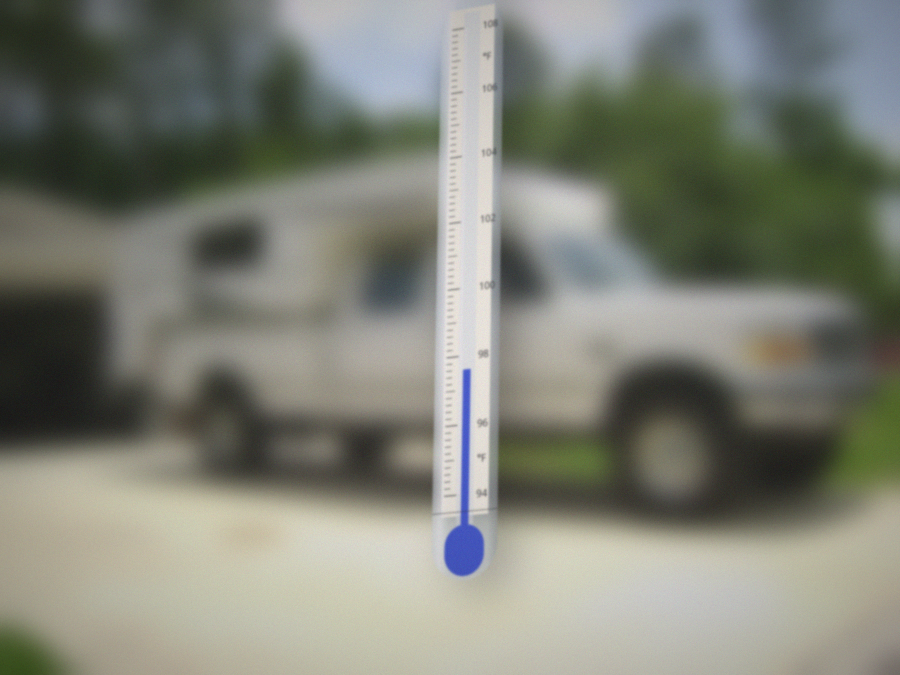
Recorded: 97.6 °F
